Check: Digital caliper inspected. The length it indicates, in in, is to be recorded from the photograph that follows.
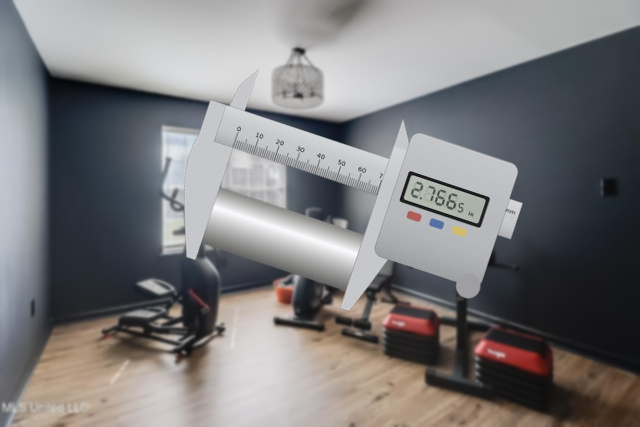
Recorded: 2.7665 in
